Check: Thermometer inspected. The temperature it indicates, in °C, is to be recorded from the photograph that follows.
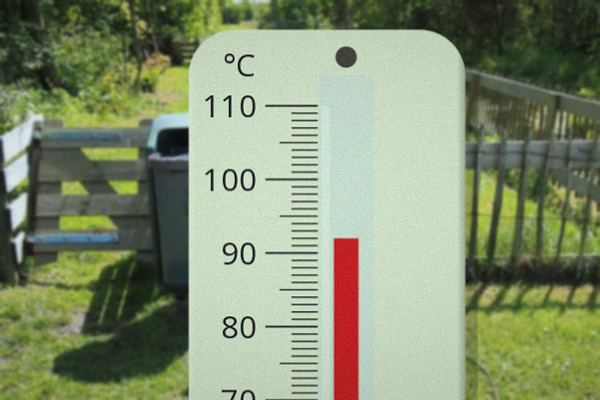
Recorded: 92 °C
